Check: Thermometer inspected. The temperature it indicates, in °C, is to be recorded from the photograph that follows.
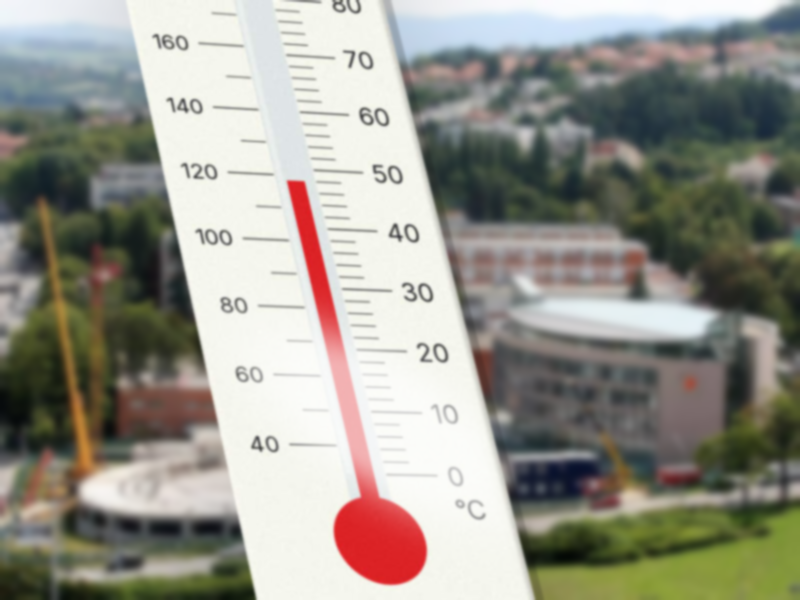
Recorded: 48 °C
